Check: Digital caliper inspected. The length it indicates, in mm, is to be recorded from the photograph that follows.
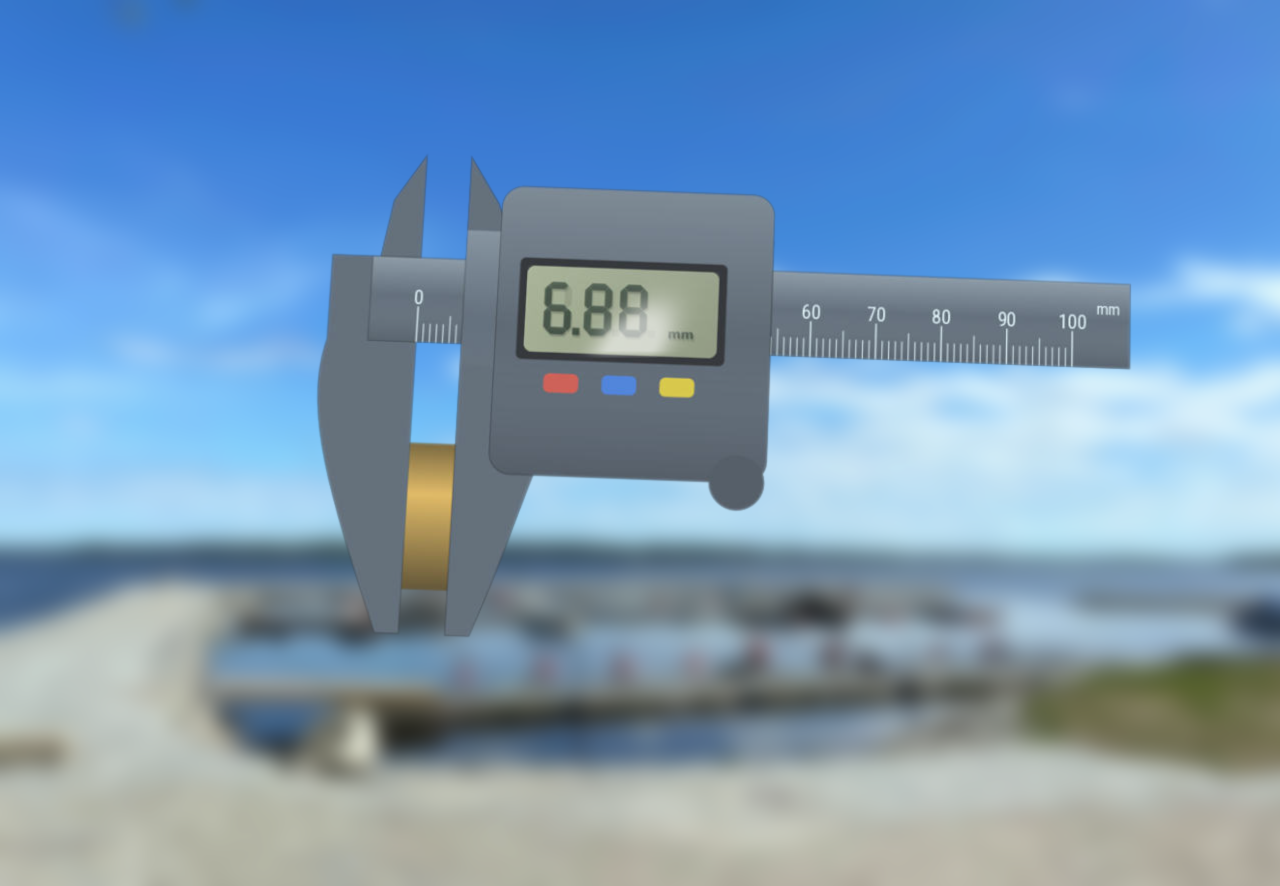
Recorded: 6.88 mm
